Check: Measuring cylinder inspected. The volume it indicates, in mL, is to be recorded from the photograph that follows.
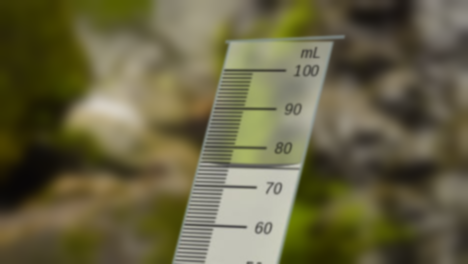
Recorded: 75 mL
